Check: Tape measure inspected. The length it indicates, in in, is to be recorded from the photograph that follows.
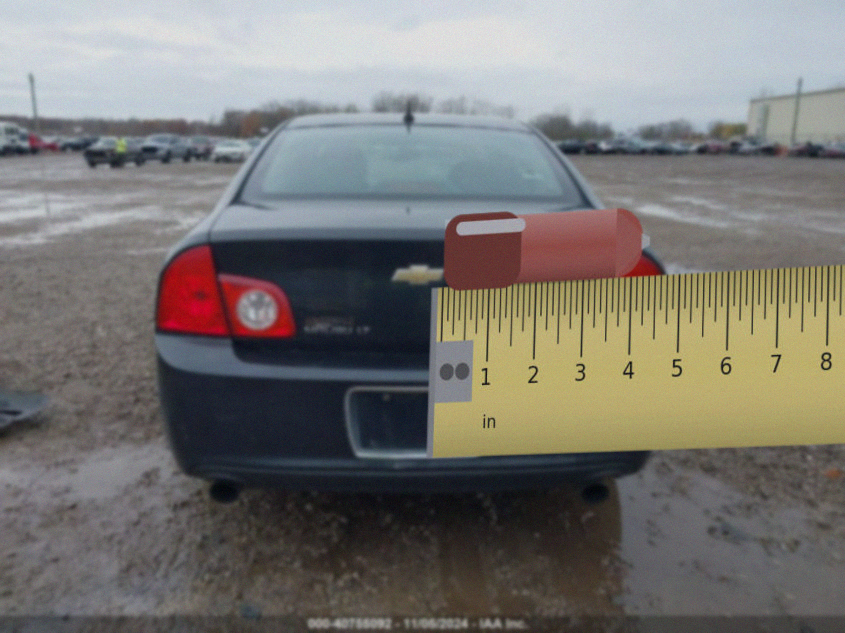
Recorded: 4.375 in
